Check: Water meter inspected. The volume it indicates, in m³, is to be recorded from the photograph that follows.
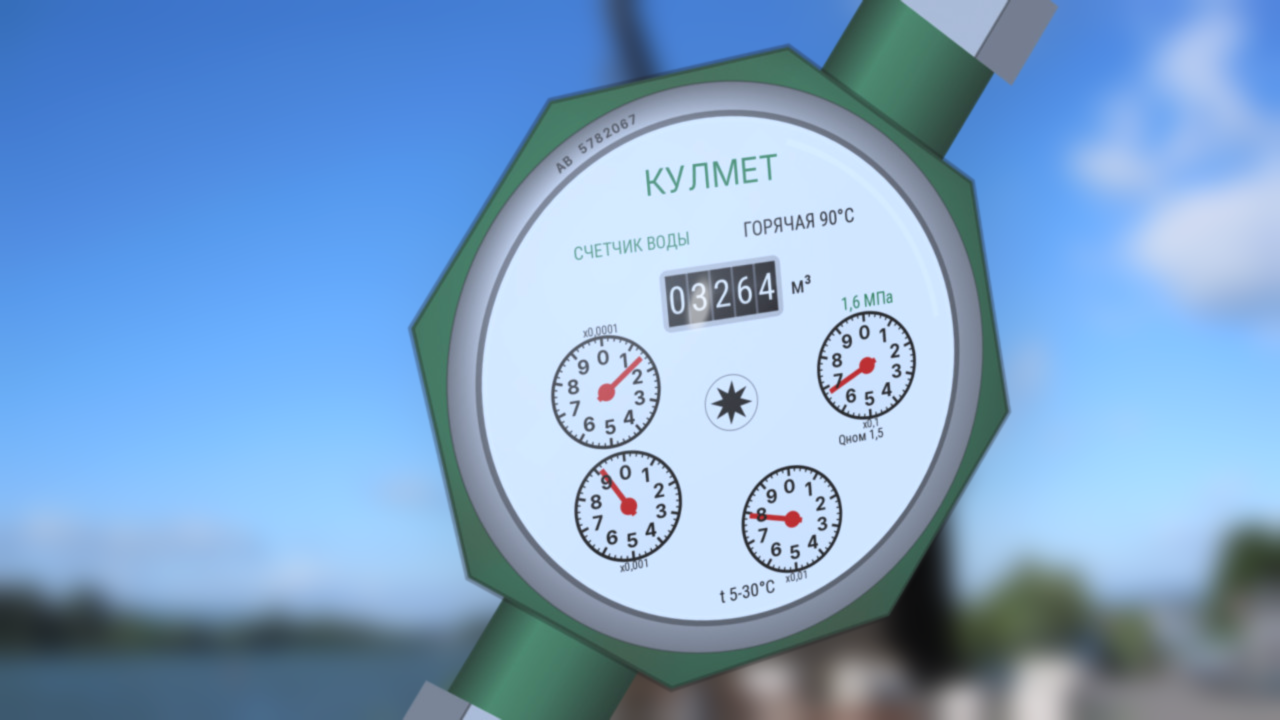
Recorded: 3264.6791 m³
